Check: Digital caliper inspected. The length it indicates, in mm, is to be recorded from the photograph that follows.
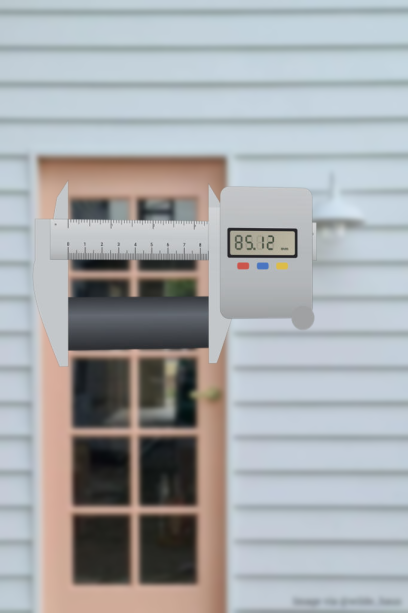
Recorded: 85.12 mm
